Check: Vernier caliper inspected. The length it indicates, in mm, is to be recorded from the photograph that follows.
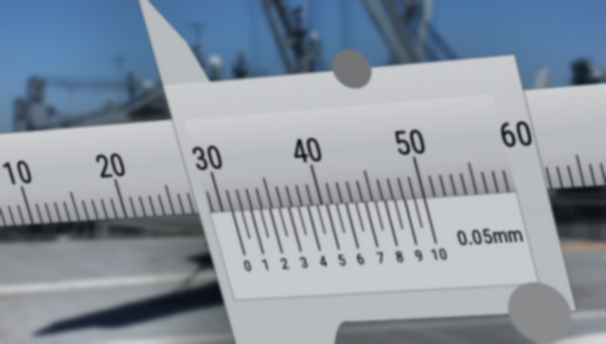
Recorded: 31.0 mm
